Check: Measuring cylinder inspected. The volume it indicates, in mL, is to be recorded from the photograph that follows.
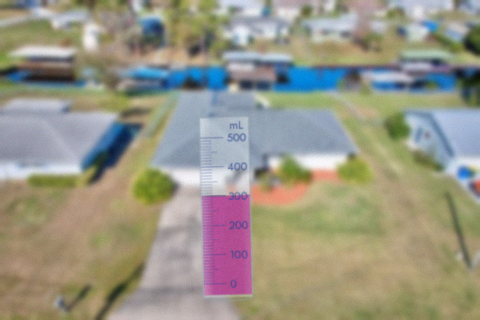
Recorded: 300 mL
